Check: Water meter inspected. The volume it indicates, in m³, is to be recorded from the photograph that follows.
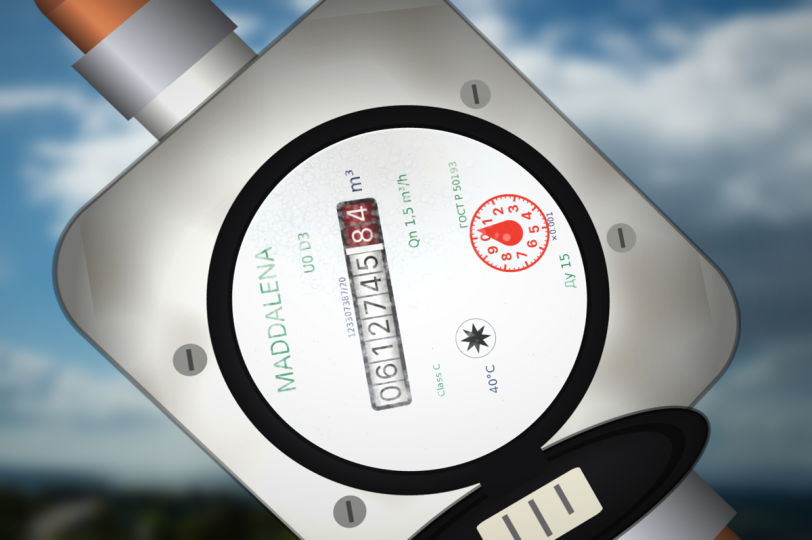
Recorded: 612745.840 m³
